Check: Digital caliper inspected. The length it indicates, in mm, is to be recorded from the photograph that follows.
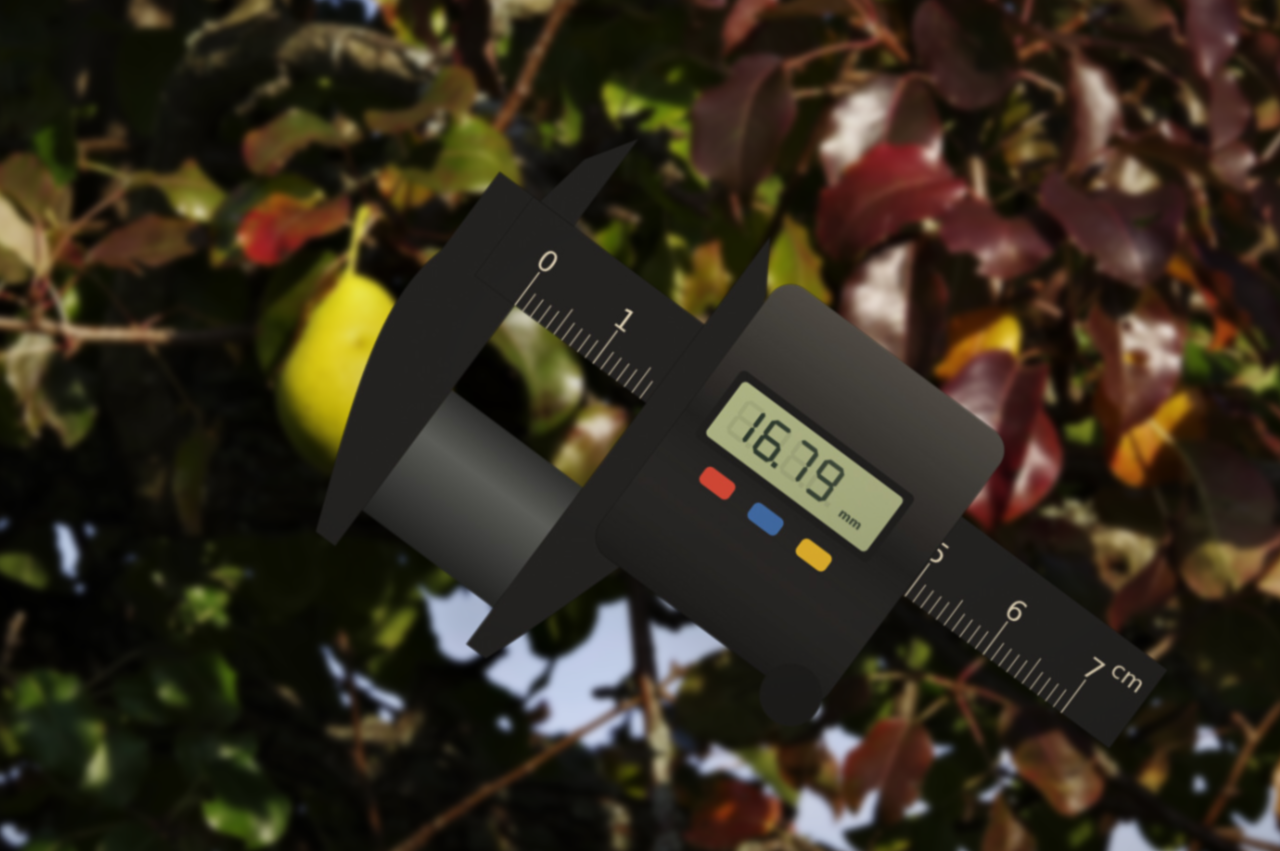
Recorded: 16.79 mm
